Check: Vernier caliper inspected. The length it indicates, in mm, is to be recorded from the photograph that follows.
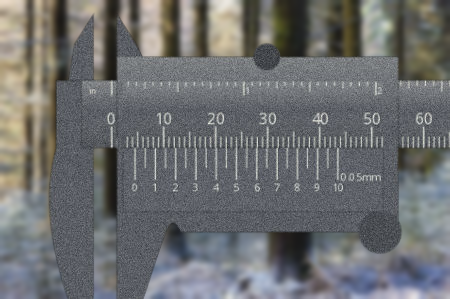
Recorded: 4.5 mm
